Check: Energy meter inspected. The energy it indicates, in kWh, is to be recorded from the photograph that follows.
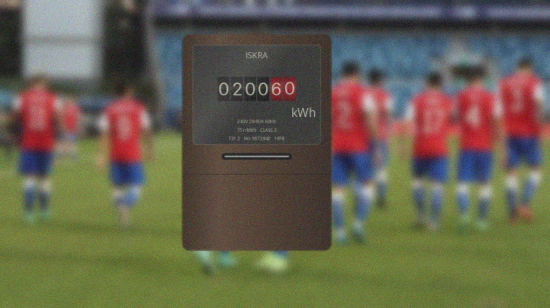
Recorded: 200.60 kWh
